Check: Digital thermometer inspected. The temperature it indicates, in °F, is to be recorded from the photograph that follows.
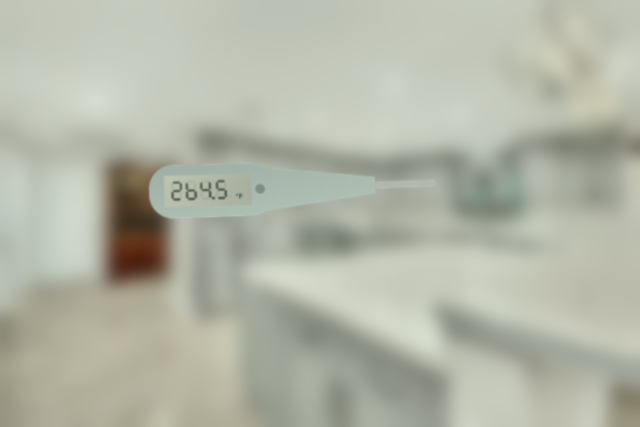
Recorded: 264.5 °F
